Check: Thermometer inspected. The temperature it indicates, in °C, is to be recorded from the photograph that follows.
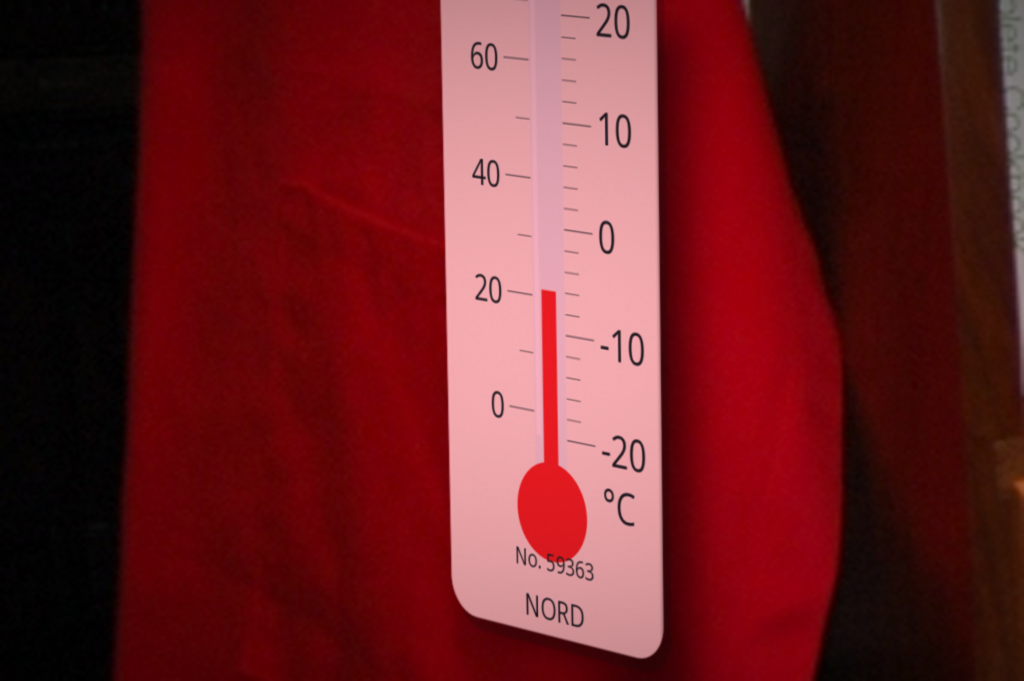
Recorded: -6 °C
